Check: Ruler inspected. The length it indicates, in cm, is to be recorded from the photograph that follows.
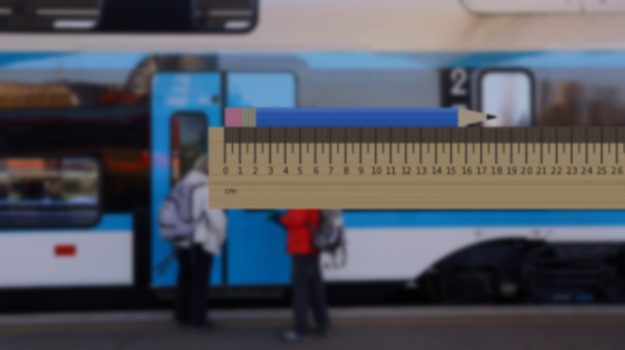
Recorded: 18 cm
